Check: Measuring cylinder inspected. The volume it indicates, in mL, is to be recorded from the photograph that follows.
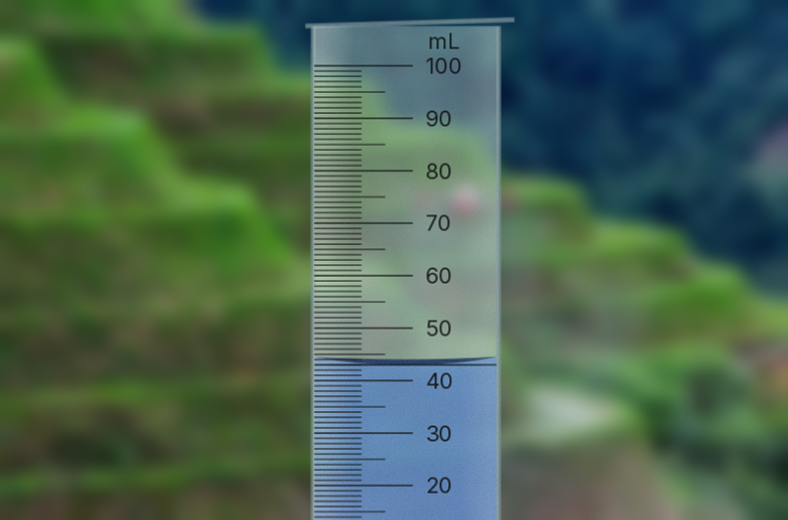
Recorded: 43 mL
